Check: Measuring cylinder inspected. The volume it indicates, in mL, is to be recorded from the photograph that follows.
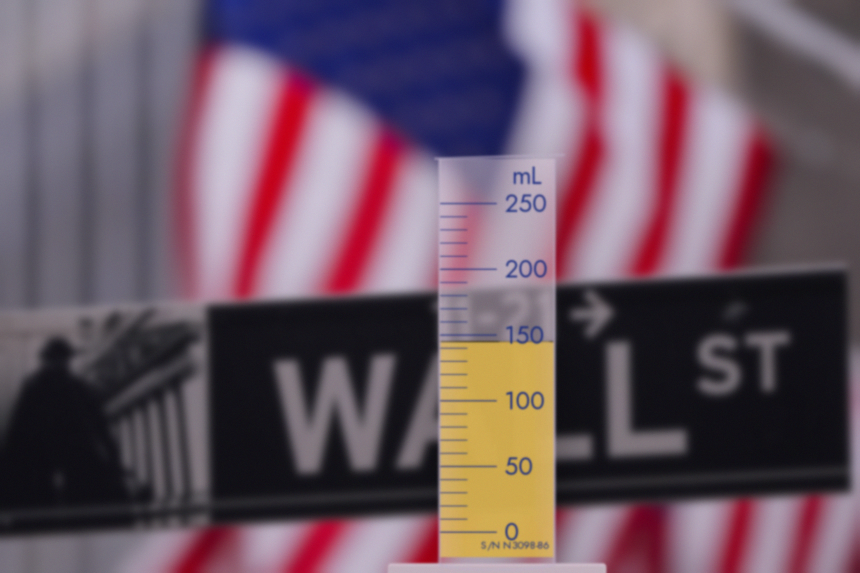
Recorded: 145 mL
